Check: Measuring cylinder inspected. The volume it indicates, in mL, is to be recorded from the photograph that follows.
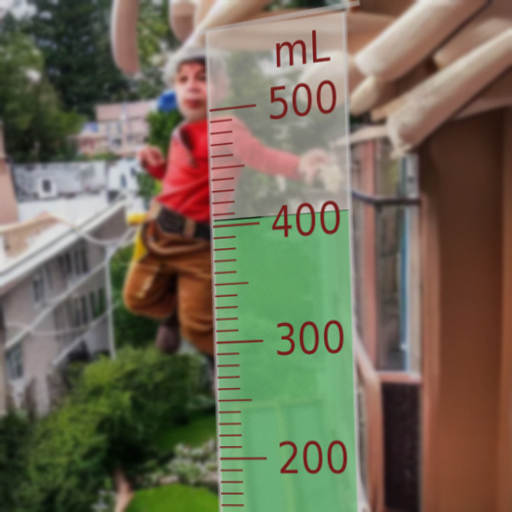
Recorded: 405 mL
